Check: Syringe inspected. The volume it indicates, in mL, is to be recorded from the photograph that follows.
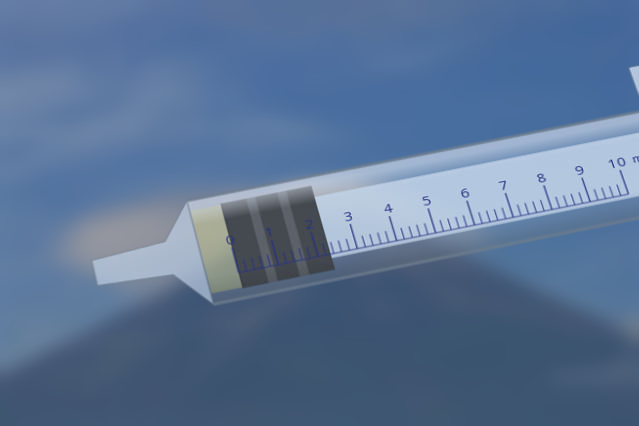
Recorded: 0 mL
